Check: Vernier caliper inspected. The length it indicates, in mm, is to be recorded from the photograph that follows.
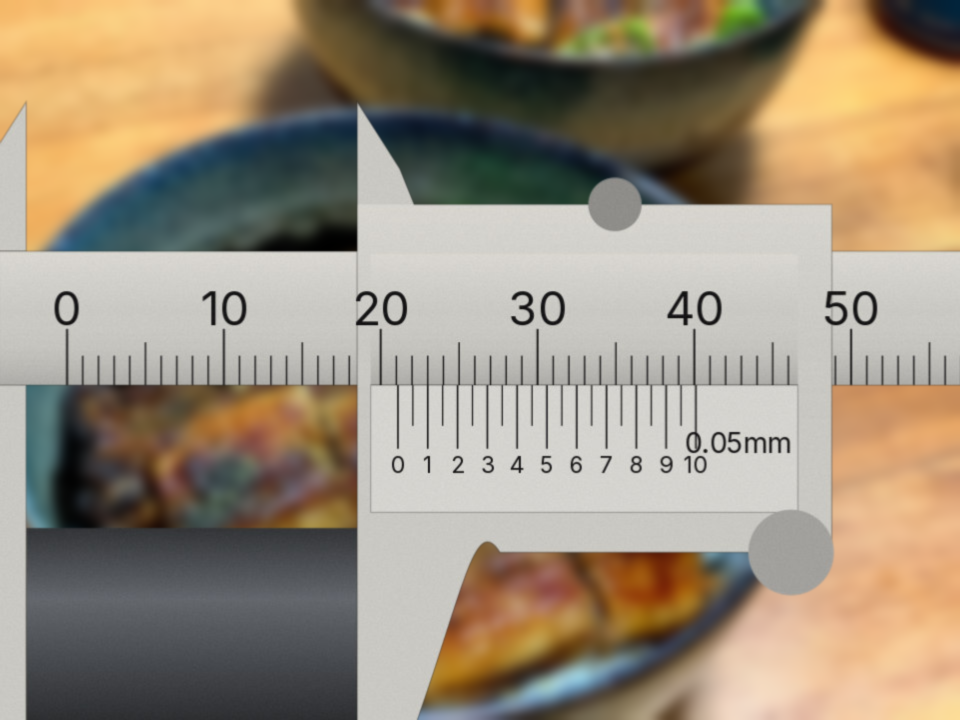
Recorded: 21.1 mm
